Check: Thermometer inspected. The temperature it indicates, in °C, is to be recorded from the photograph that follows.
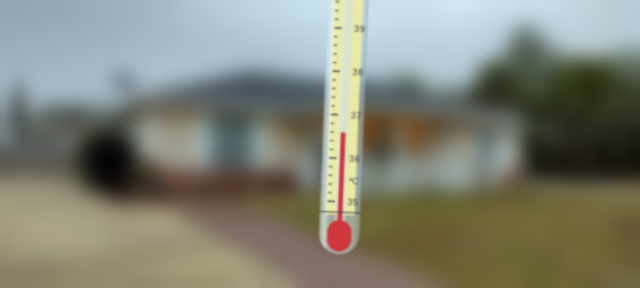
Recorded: 36.6 °C
